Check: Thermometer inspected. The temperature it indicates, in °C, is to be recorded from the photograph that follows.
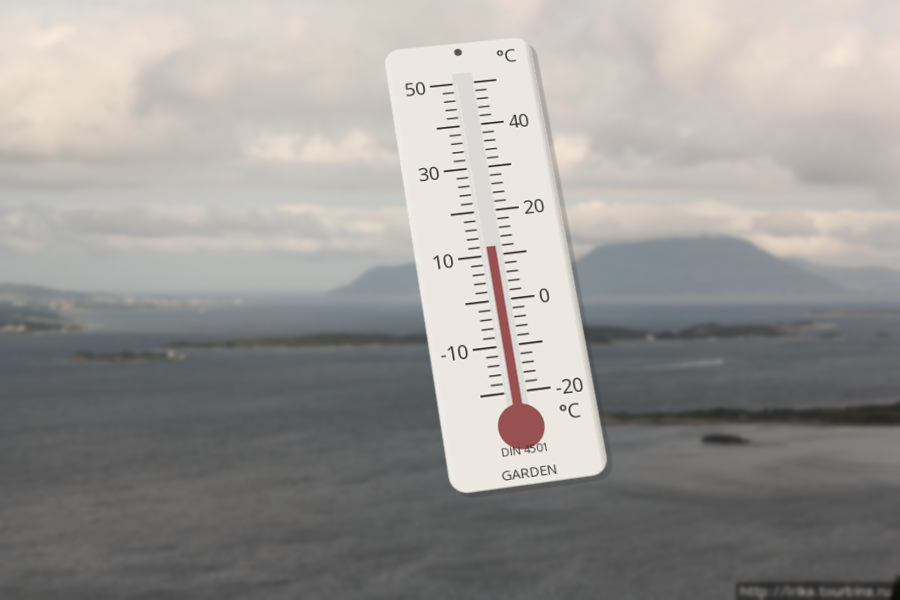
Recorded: 12 °C
